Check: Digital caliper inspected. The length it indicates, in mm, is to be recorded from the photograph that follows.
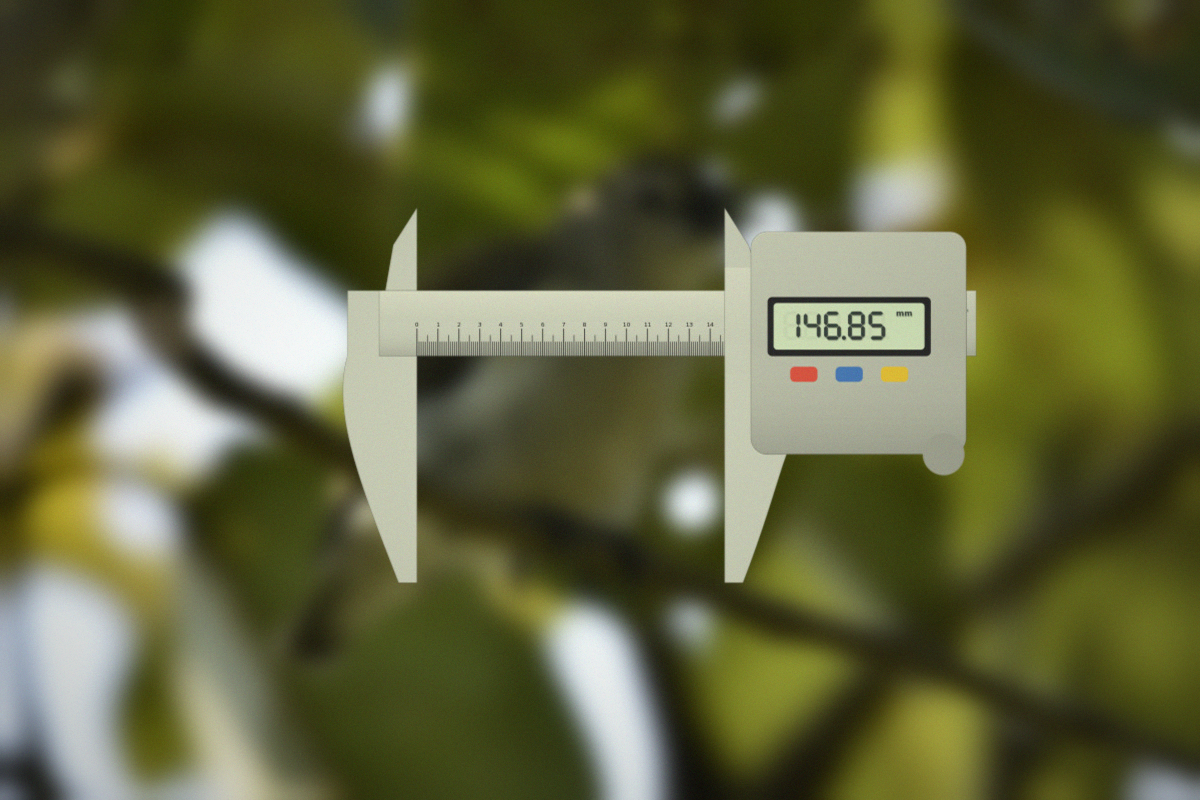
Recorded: 146.85 mm
